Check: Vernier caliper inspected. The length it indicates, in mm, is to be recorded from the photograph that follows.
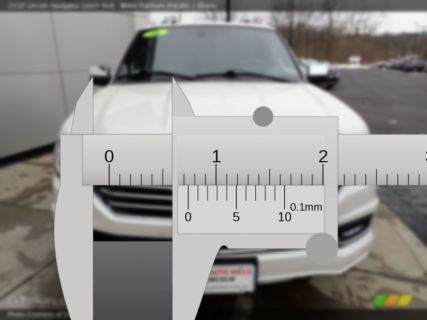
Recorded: 7.4 mm
